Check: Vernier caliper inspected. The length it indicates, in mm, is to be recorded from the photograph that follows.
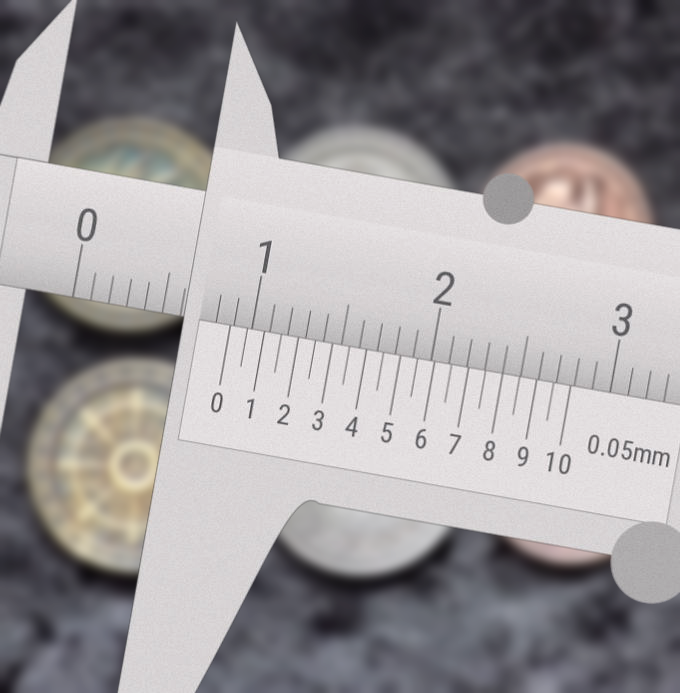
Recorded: 8.8 mm
